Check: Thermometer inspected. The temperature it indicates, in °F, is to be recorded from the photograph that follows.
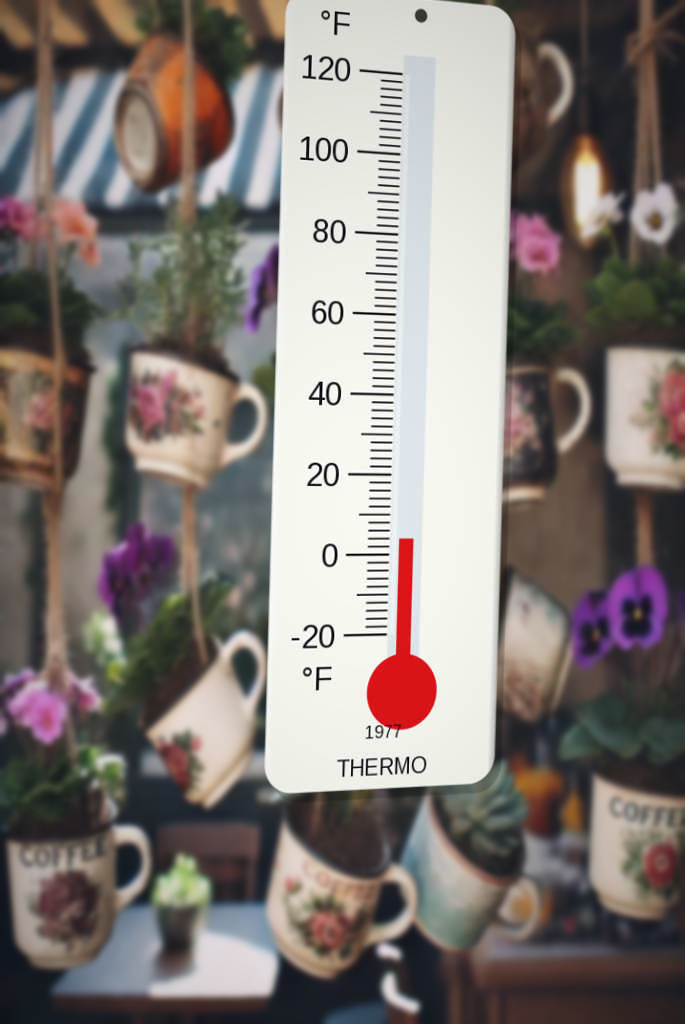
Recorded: 4 °F
